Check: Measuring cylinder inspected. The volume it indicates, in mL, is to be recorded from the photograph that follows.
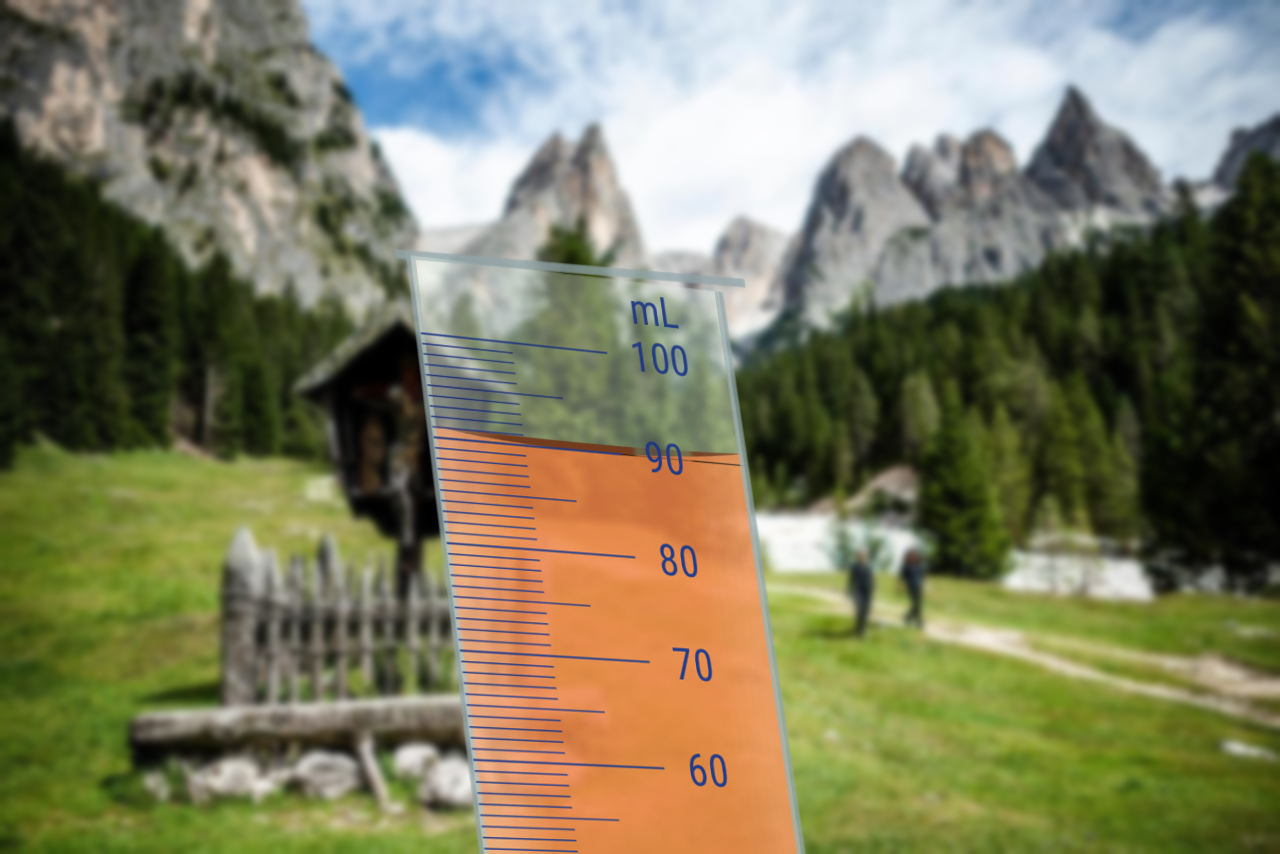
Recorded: 90 mL
